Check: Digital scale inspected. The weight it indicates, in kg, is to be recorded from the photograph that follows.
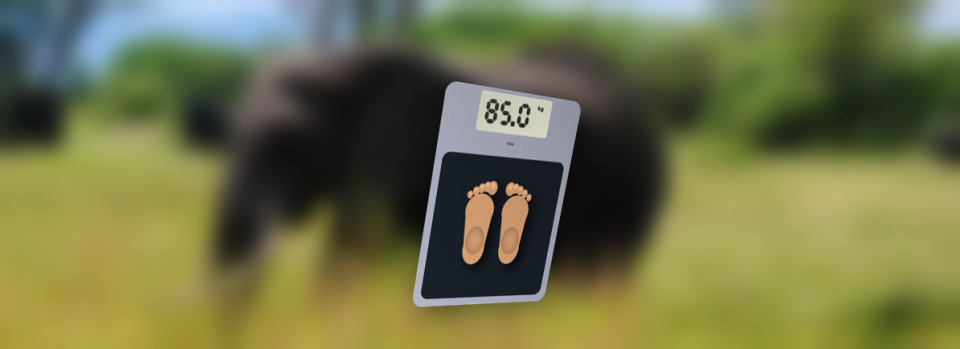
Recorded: 85.0 kg
